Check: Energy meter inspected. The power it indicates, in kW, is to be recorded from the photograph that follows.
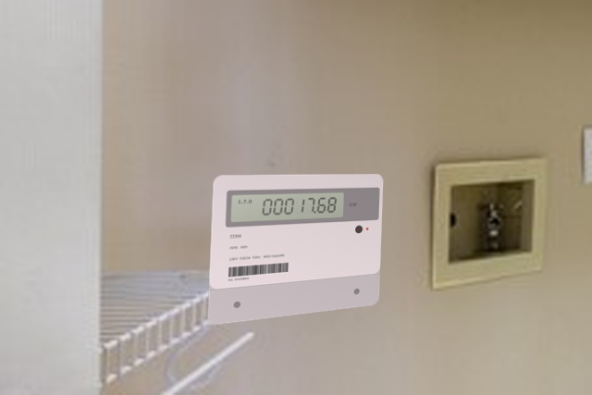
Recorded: 17.68 kW
